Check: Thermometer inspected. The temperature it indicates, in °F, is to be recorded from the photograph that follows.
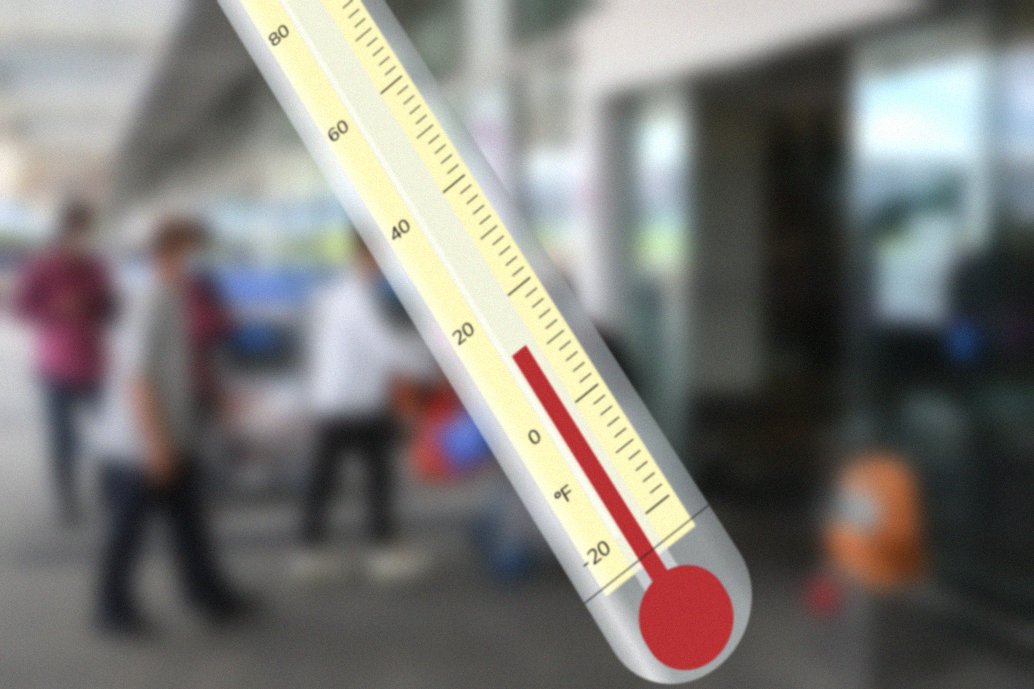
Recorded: 12 °F
